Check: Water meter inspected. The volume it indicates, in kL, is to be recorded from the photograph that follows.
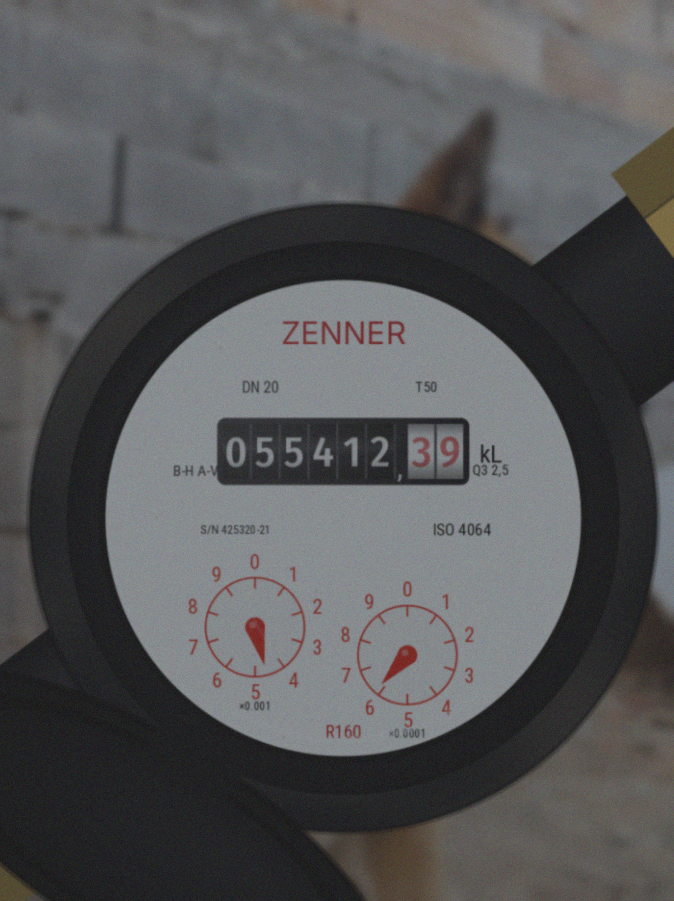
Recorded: 55412.3946 kL
